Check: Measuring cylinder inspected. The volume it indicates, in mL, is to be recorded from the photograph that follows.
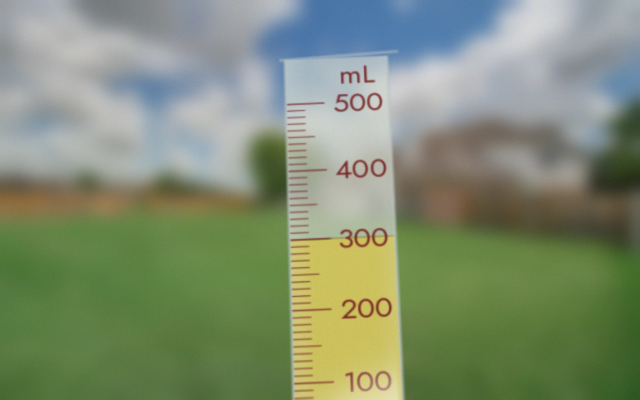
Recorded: 300 mL
